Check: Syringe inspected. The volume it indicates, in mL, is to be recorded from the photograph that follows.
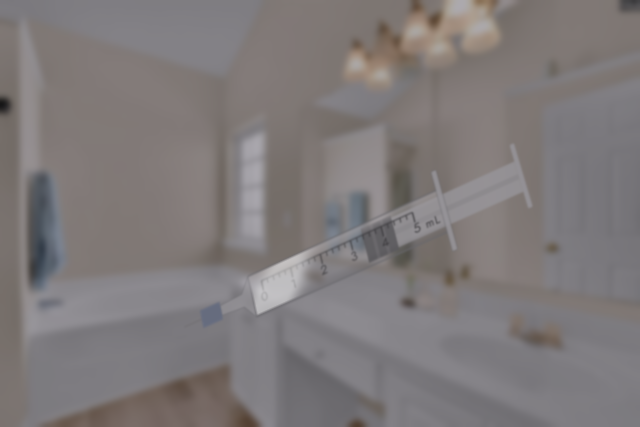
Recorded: 3.4 mL
